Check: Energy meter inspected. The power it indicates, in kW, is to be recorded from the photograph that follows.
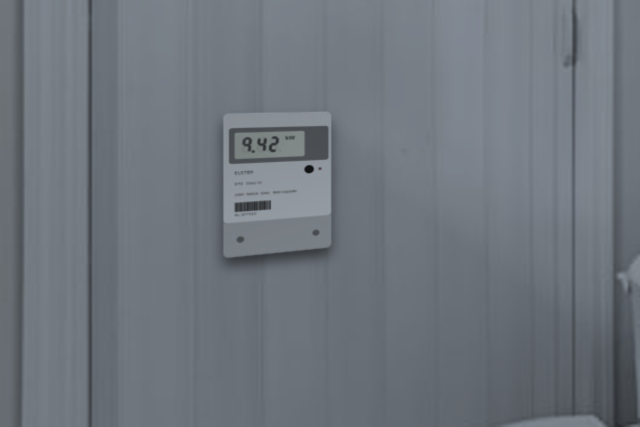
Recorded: 9.42 kW
